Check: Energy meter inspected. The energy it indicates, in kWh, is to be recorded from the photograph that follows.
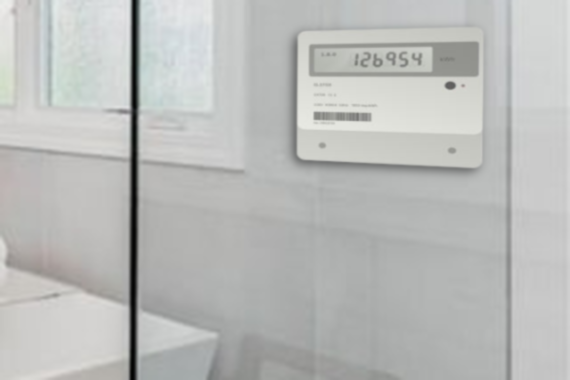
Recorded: 126954 kWh
